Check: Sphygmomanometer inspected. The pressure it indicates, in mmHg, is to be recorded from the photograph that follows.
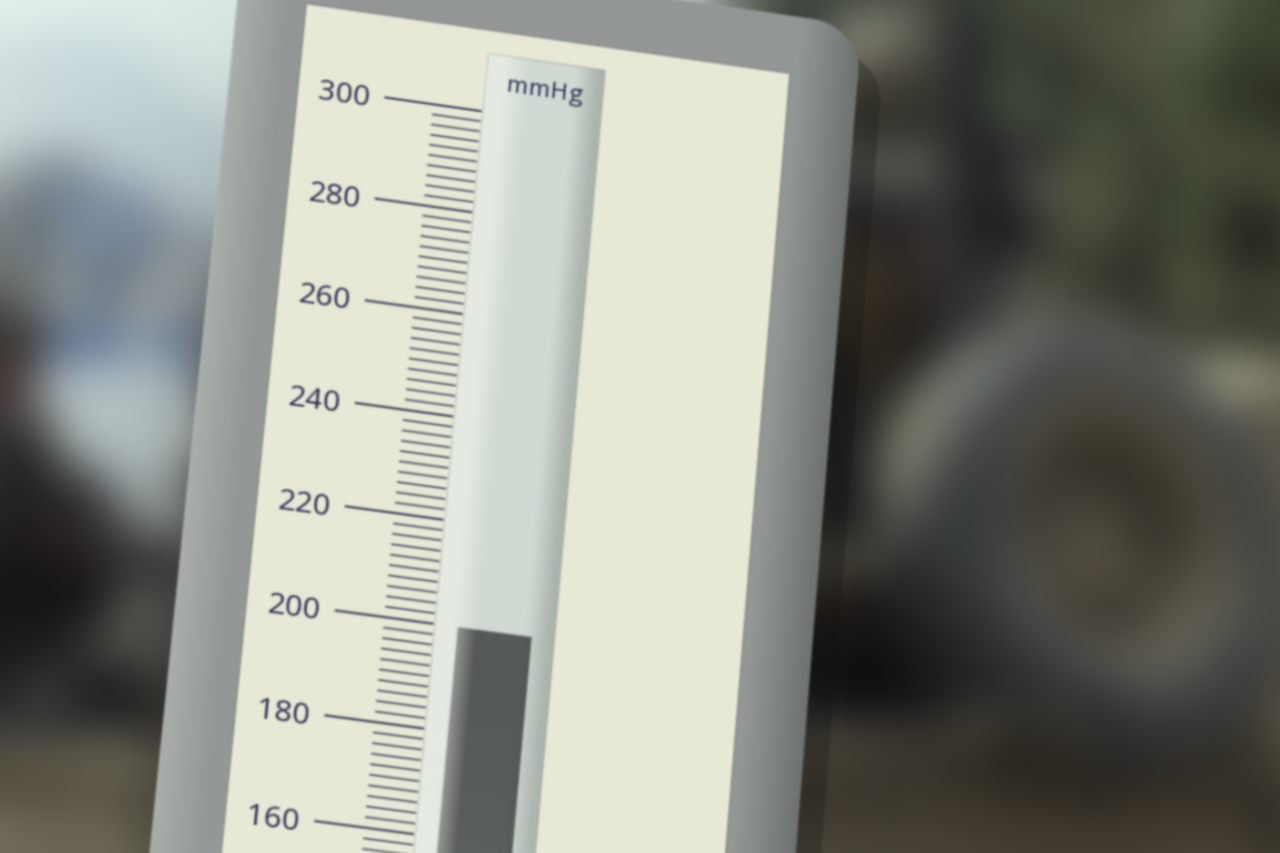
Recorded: 200 mmHg
